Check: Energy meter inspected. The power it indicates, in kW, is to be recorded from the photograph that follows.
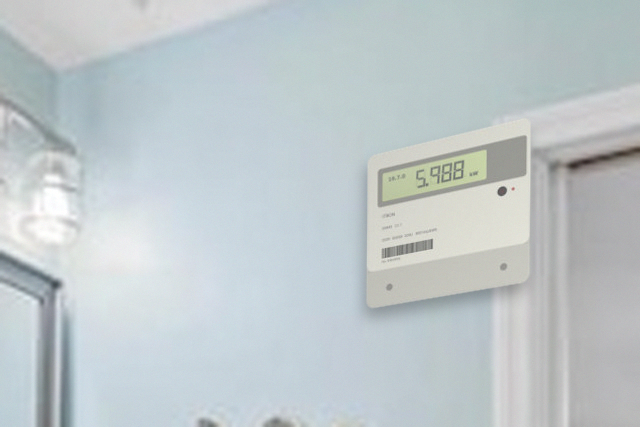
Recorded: 5.988 kW
